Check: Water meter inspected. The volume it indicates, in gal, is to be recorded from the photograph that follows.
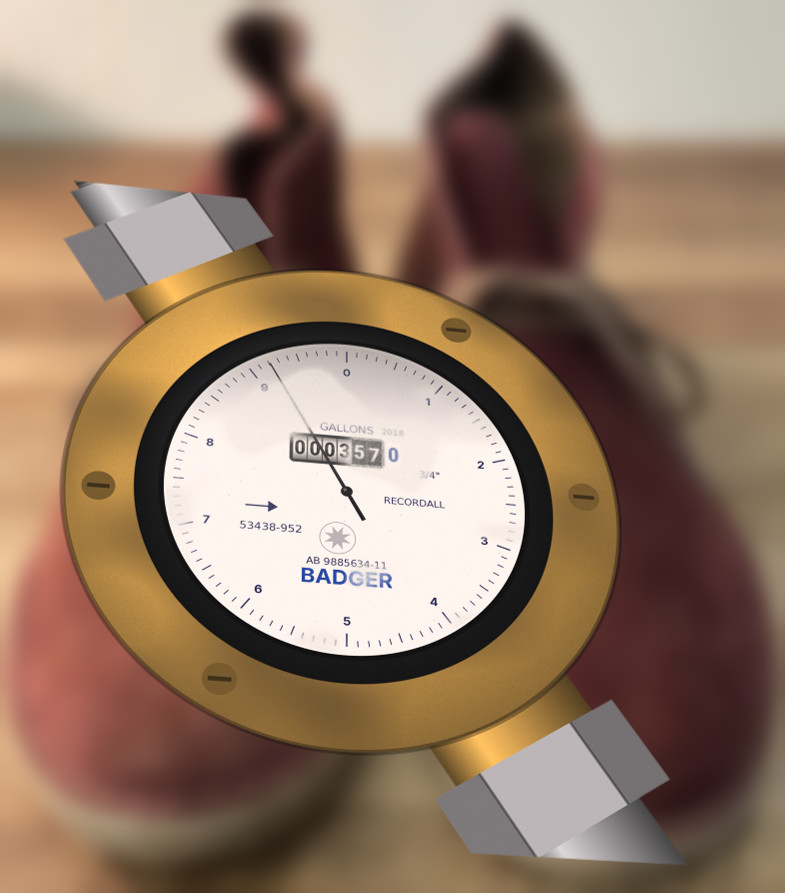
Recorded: 3569.2 gal
